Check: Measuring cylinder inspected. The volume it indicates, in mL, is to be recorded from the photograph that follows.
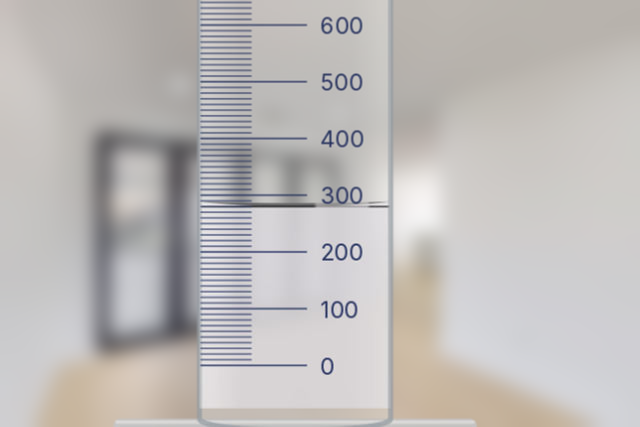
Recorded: 280 mL
